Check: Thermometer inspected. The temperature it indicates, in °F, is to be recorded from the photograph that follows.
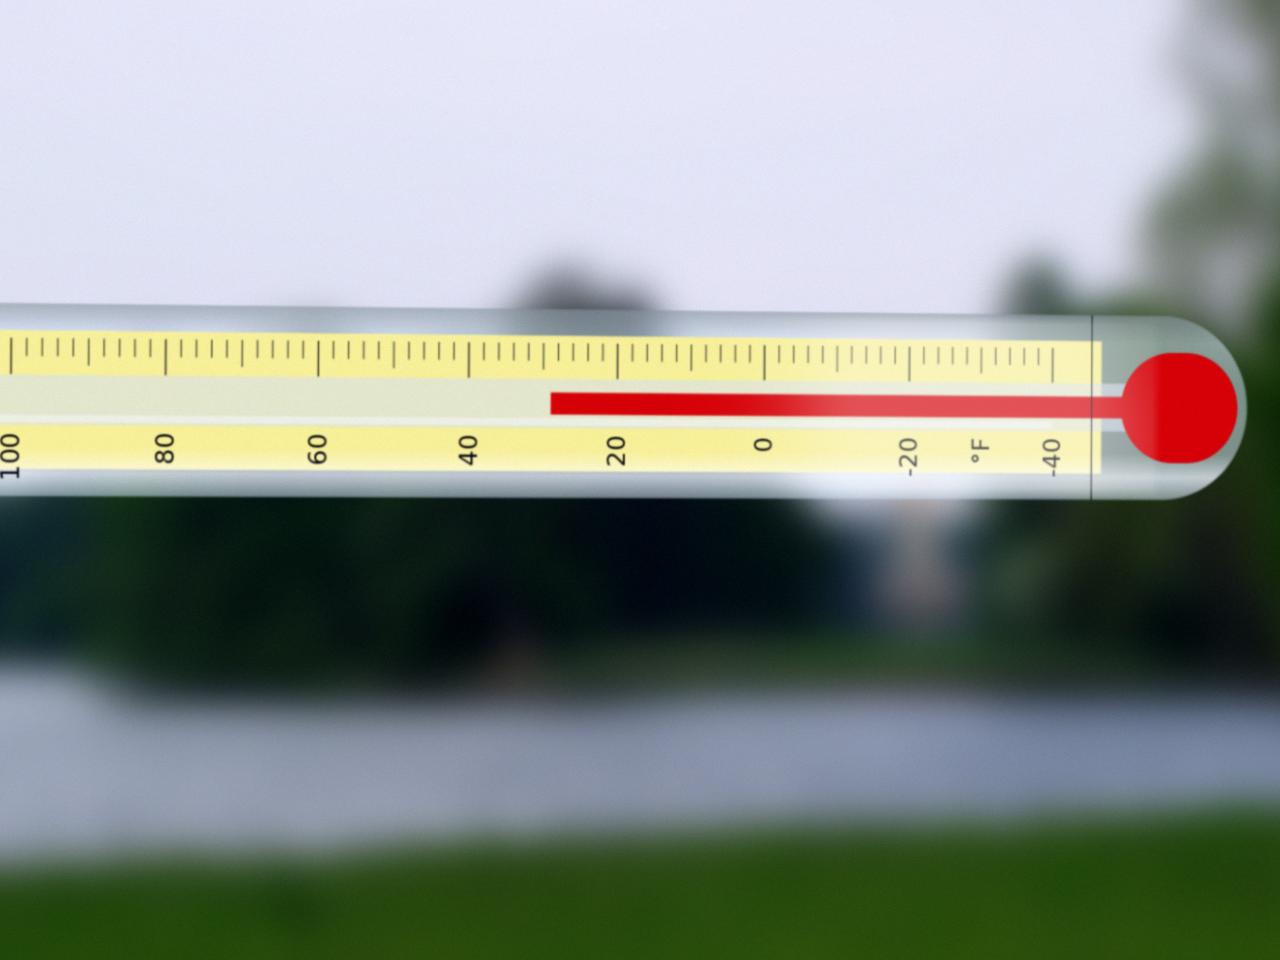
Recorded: 29 °F
